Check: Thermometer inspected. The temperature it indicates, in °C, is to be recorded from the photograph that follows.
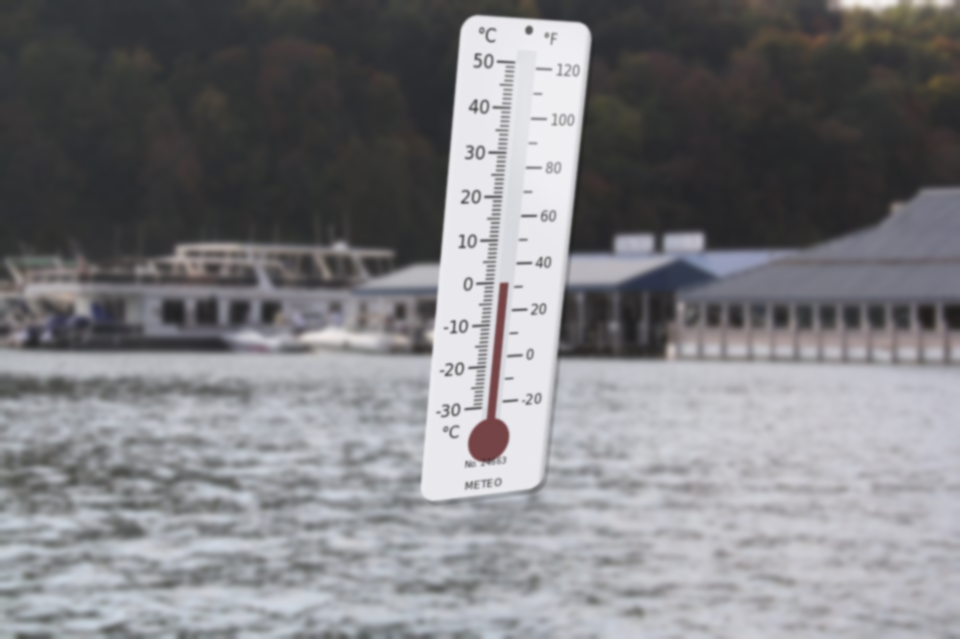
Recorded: 0 °C
